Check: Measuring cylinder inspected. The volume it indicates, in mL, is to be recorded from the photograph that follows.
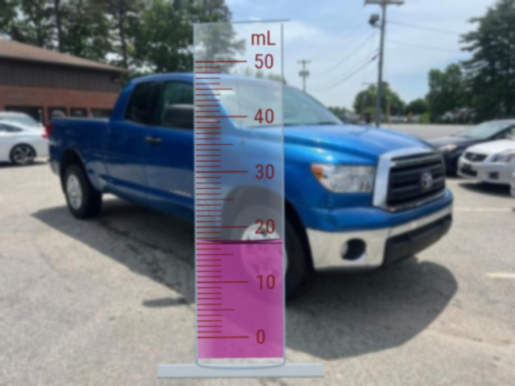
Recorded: 17 mL
